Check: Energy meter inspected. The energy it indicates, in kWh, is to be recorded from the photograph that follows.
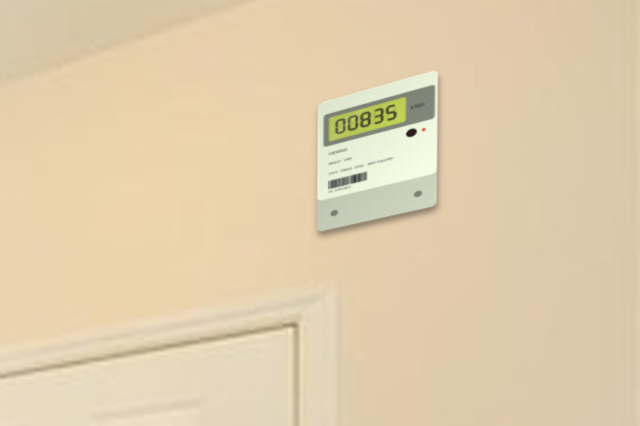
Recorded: 835 kWh
